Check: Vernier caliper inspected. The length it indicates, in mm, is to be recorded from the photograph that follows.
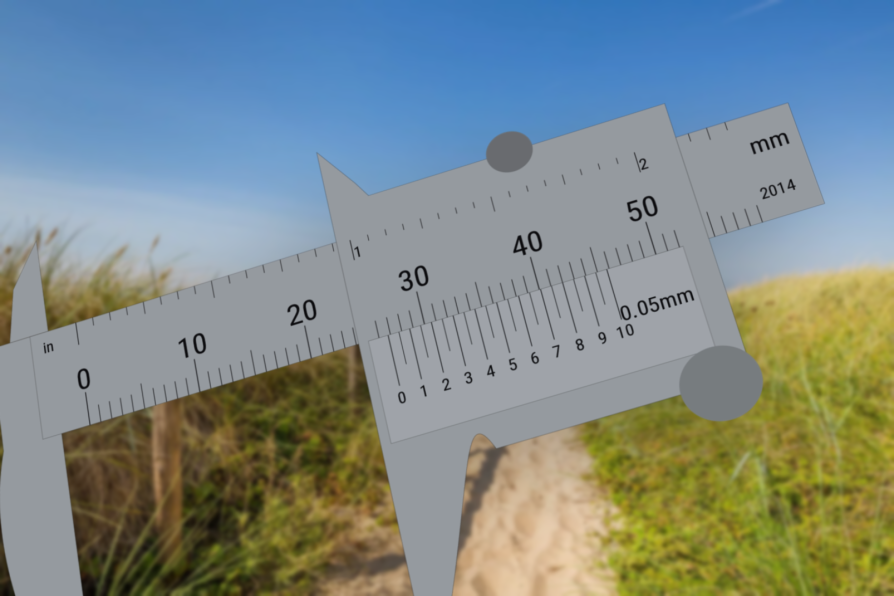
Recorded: 26.8 mm
